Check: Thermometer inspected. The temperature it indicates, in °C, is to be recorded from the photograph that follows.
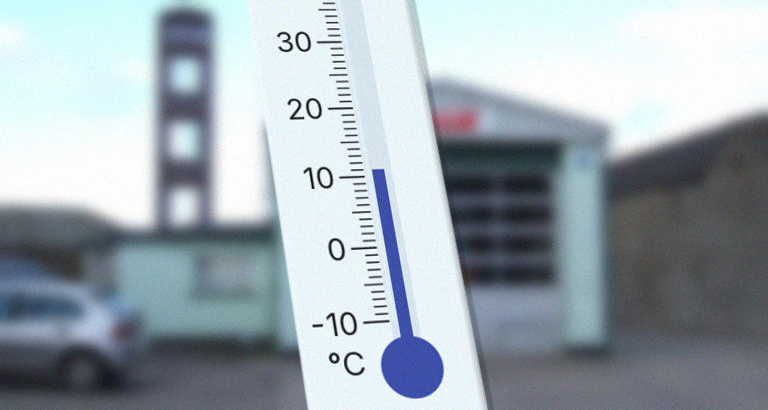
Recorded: 11 °C
